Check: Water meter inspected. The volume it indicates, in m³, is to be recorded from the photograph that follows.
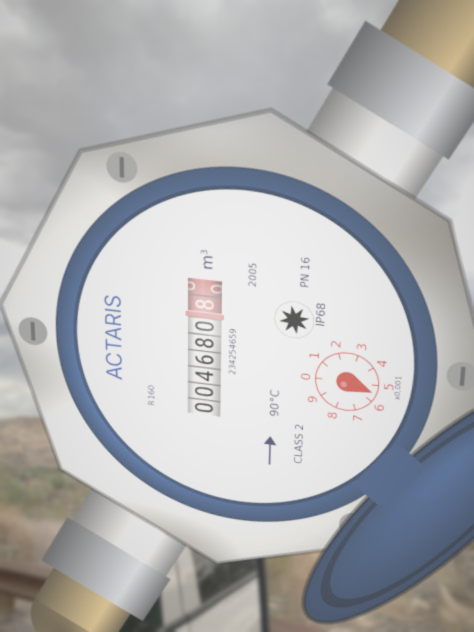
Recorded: 4680.885 m³
